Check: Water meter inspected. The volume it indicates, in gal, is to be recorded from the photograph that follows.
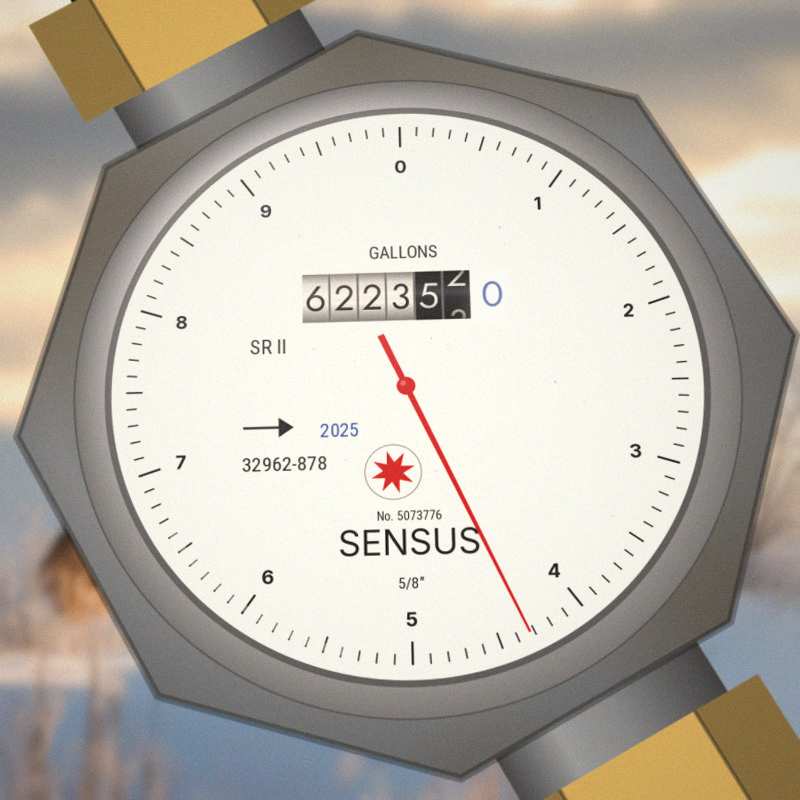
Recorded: 6223524.3 gal
